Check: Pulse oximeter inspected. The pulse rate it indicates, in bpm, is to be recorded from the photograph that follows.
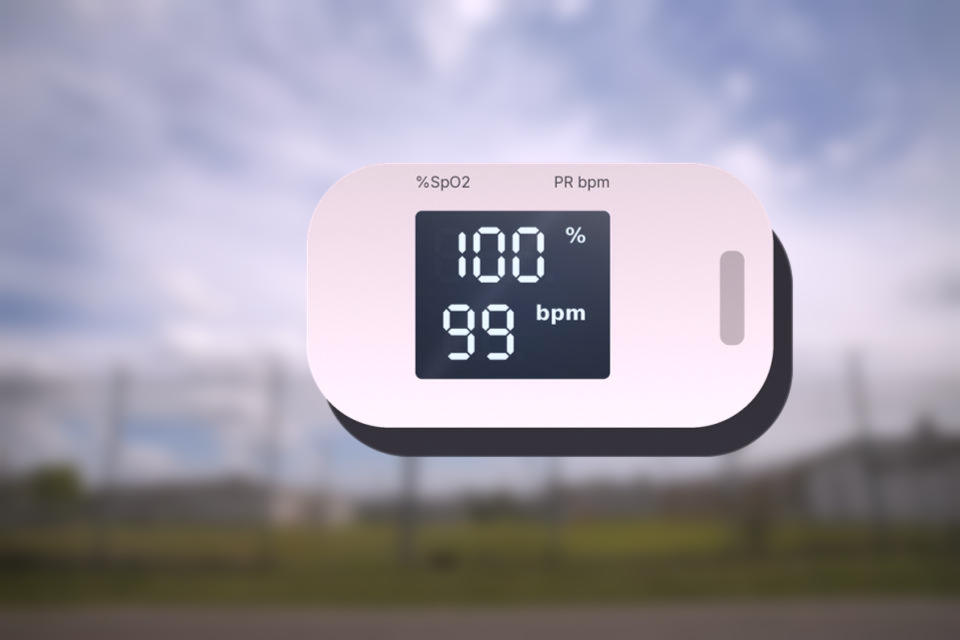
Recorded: 99 bpm
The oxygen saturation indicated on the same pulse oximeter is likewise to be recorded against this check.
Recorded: 100 %
